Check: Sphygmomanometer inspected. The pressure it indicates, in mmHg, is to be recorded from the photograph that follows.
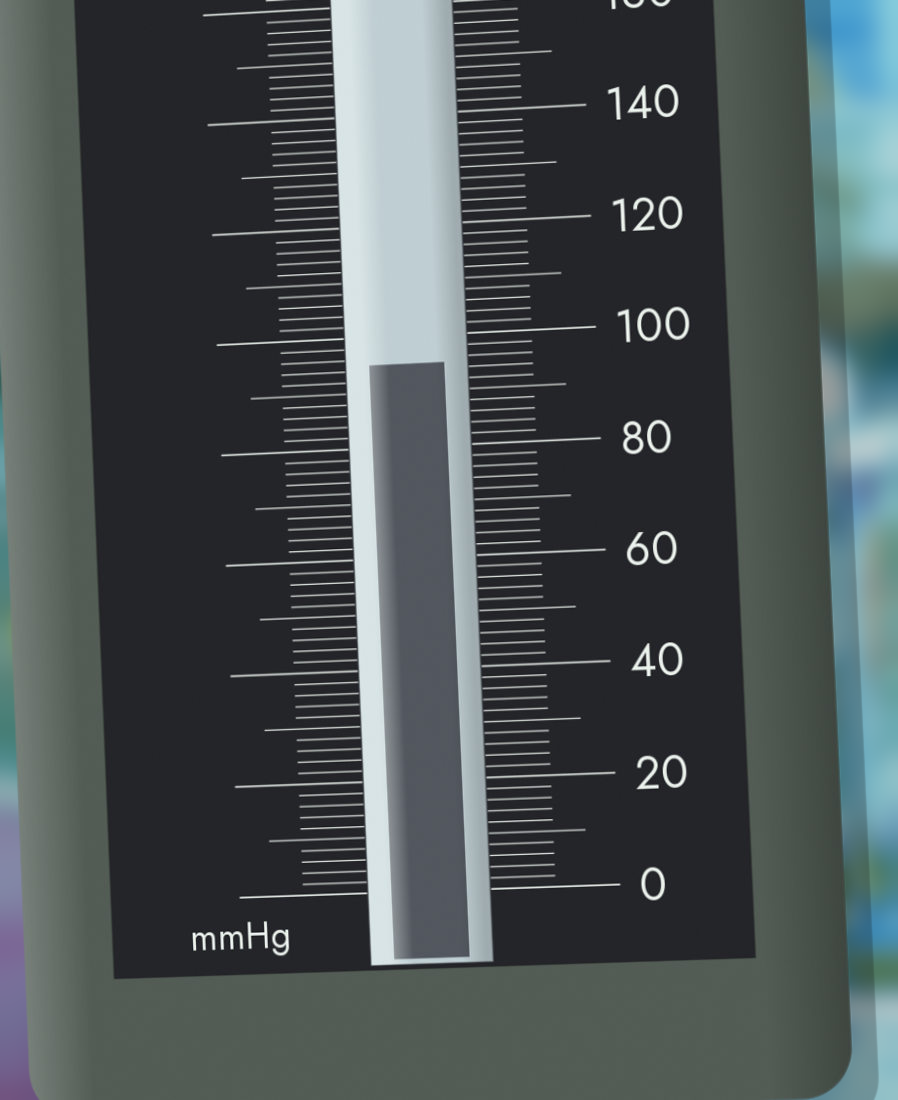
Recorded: 95 mmHg
